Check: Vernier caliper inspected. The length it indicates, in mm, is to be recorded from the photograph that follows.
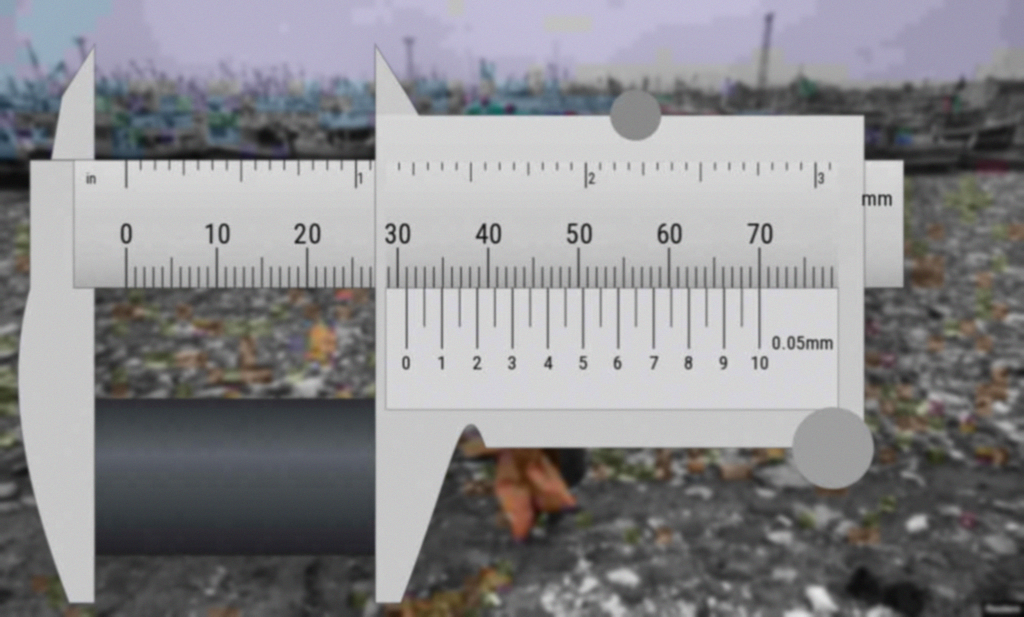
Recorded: 31.0 mm
